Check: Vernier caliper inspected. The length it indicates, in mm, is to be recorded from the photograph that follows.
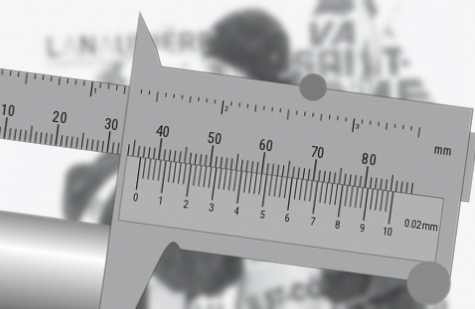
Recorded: 36.5 mm
